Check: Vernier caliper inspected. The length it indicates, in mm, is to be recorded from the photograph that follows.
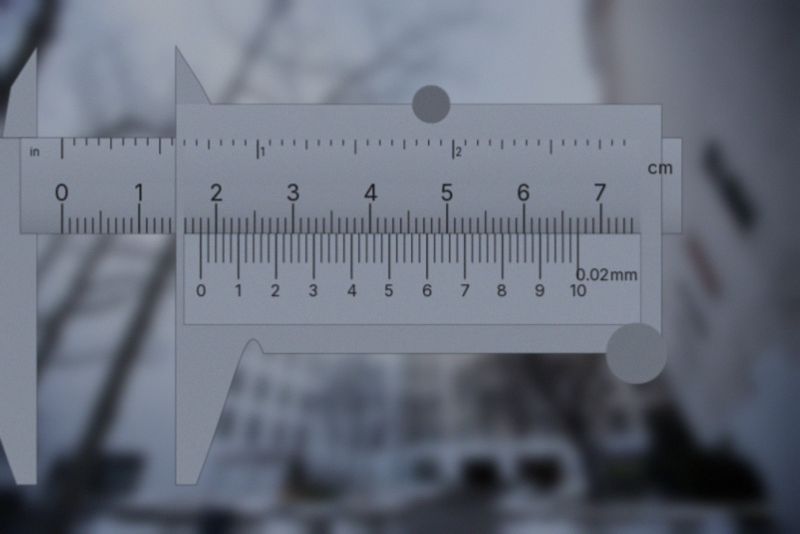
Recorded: 18.0 mm
